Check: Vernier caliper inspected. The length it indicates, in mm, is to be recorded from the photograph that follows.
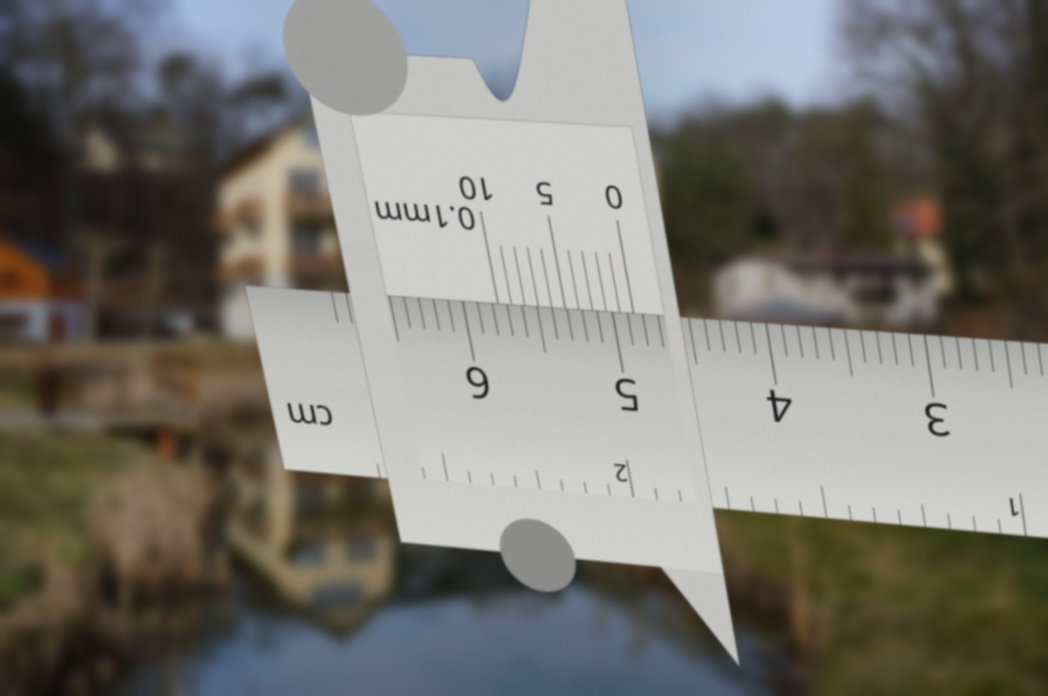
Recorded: 48.6 mm
